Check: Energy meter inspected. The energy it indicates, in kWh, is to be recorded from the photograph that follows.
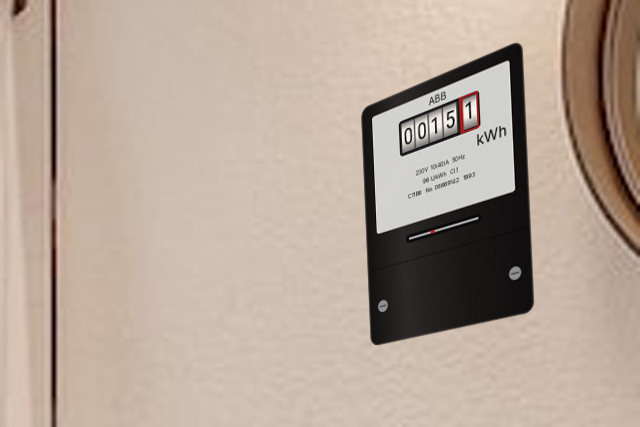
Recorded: 15.1 kWh
